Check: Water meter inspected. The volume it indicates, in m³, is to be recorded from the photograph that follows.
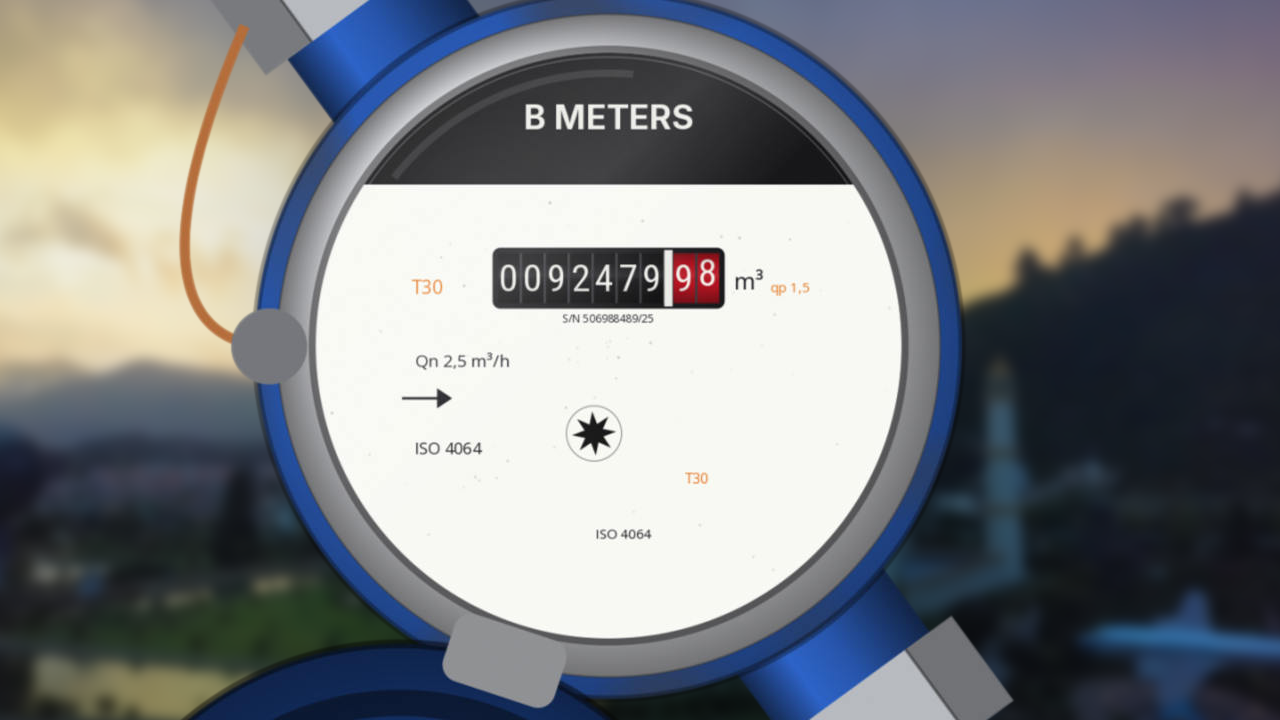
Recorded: 92479.98 m³
